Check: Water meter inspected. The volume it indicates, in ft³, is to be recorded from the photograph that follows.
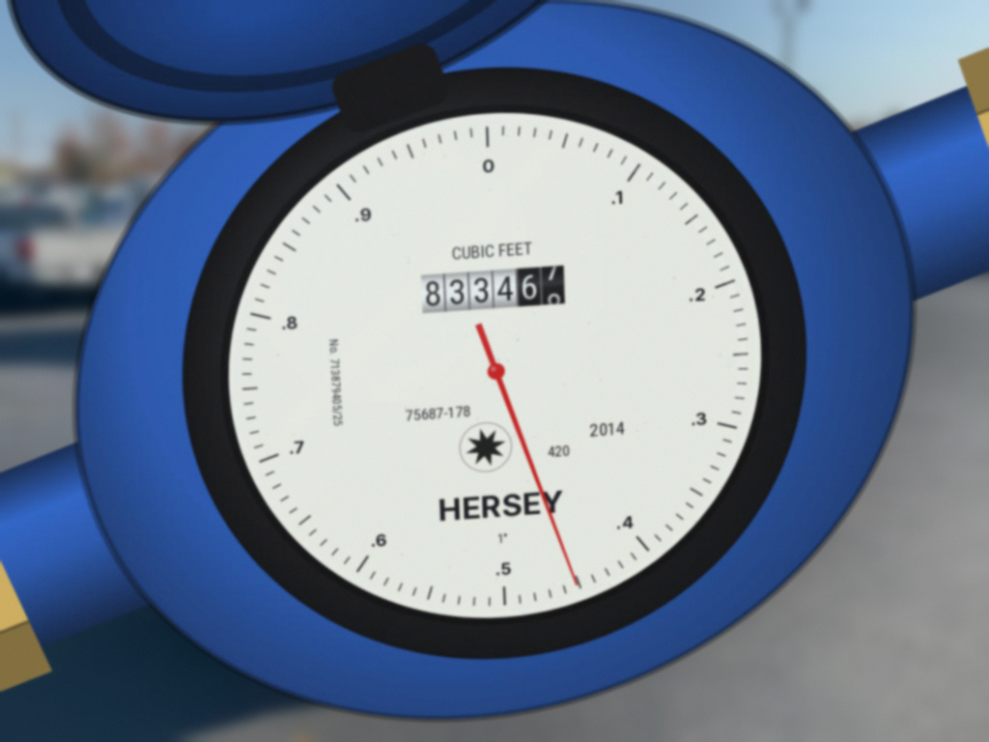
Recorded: 833467.45 ft³
